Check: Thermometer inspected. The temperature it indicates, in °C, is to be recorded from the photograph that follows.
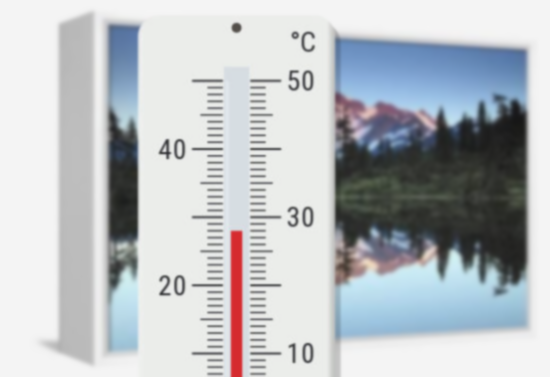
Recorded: 28 °C
